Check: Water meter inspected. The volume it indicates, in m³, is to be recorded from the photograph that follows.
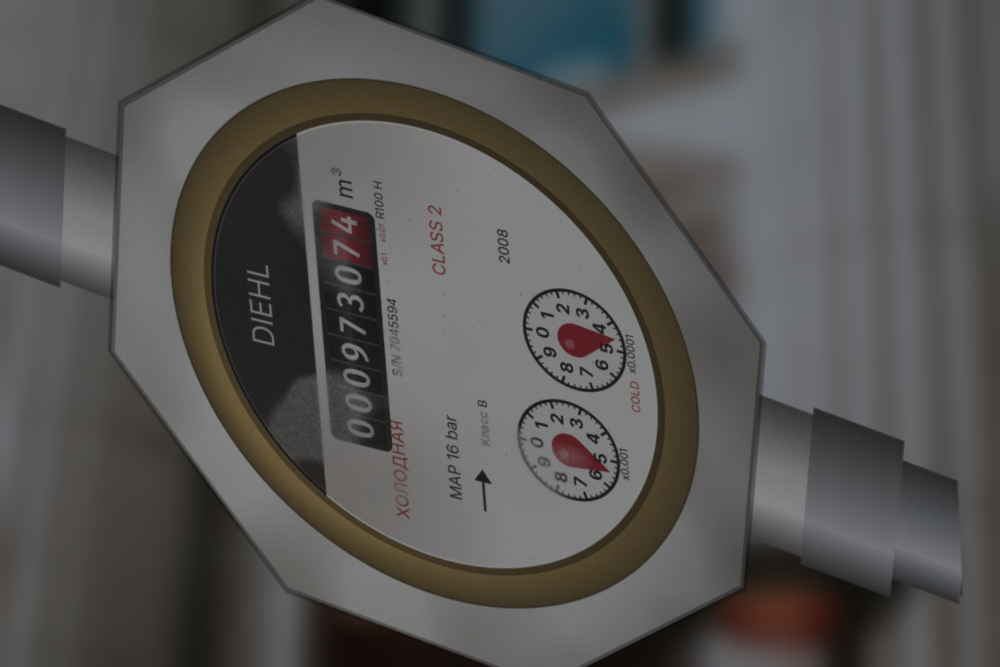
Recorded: 9730.7454 m³
